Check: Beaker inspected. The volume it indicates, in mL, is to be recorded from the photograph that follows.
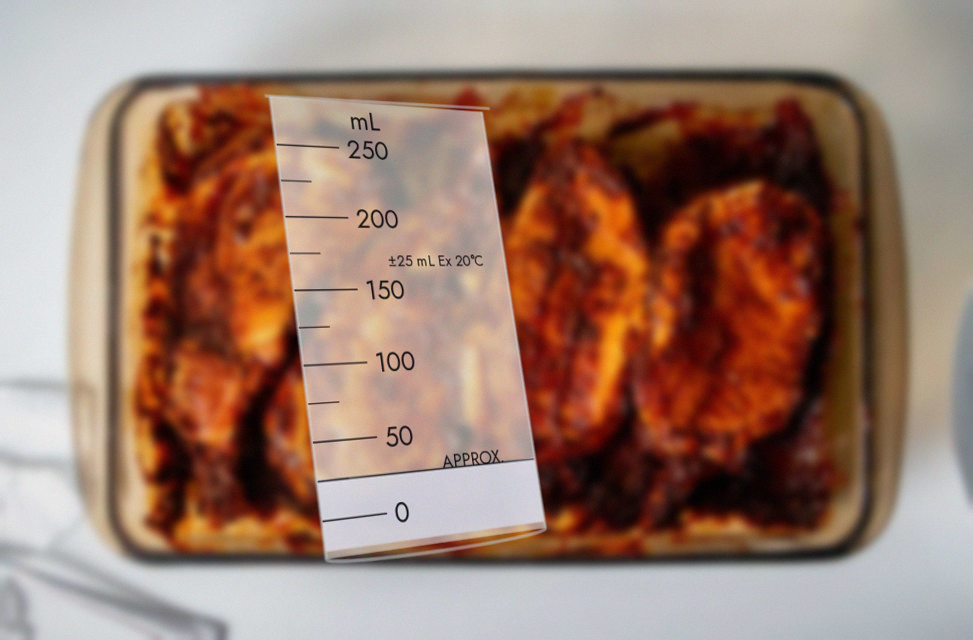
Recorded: 25 mL
